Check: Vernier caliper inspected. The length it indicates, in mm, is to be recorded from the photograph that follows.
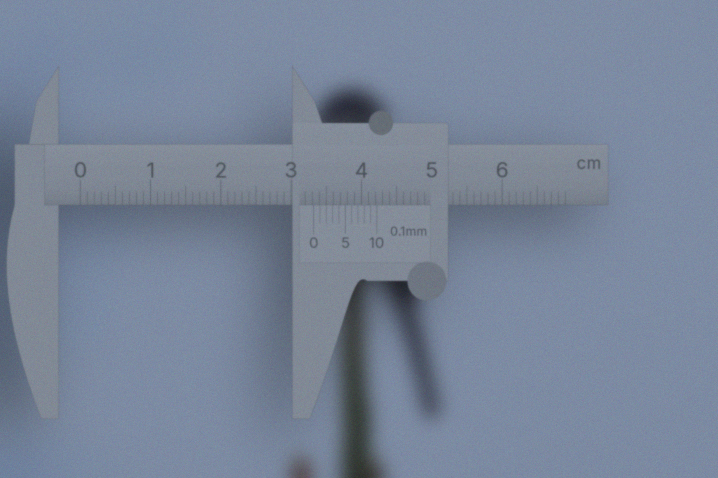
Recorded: 33.2 mm
